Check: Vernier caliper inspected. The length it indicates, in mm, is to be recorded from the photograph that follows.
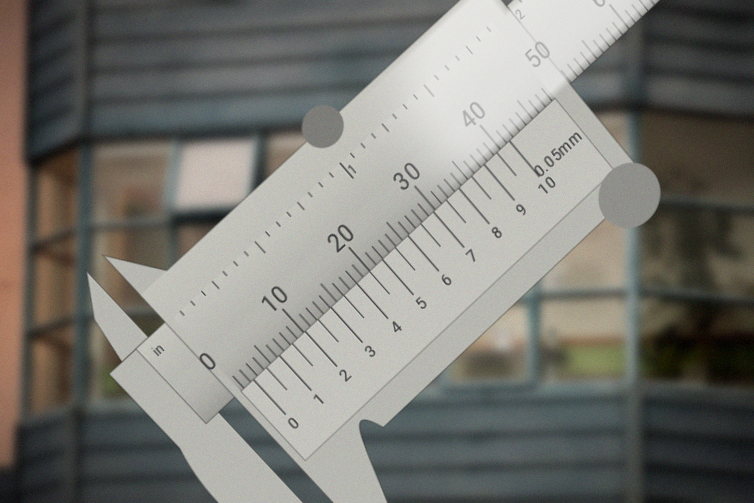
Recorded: 2.4 mm
